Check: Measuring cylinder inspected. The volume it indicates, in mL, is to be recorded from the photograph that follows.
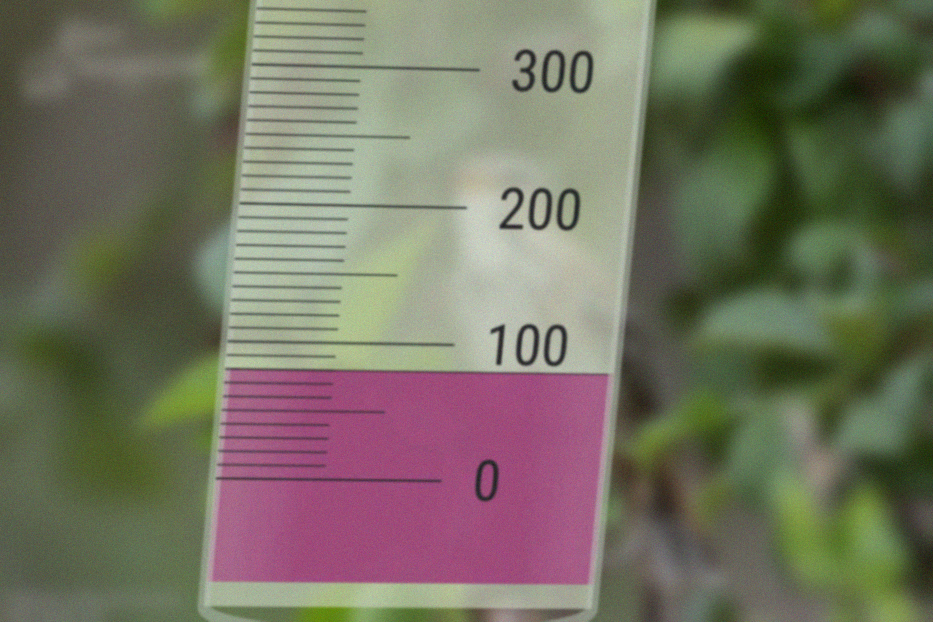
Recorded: 80 mL
